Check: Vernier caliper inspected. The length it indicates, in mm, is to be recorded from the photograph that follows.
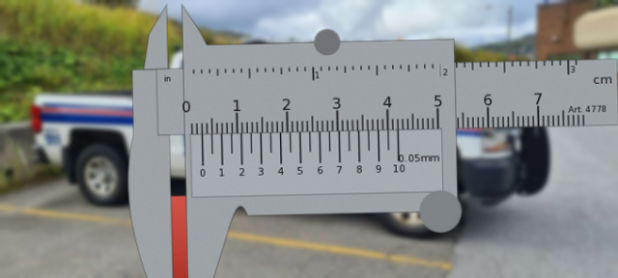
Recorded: 3.0 mm
